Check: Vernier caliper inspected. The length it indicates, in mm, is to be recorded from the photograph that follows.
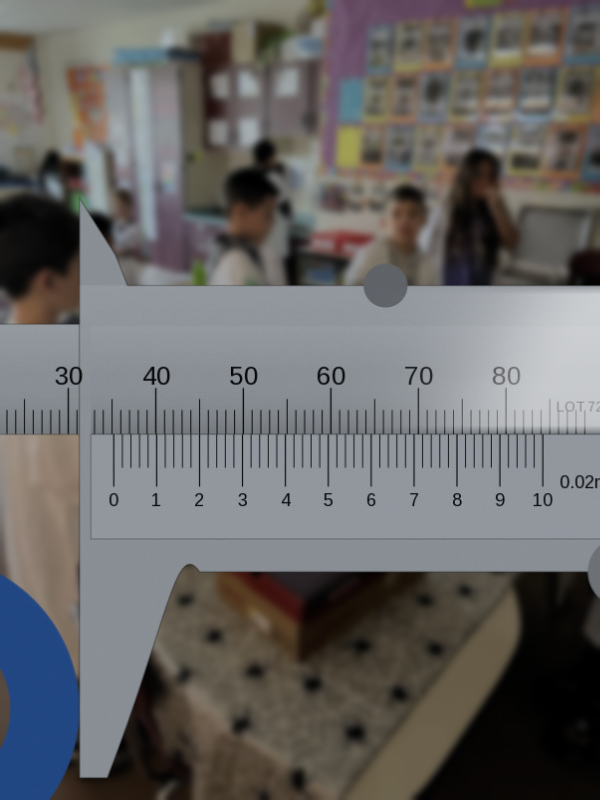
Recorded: 35.2 mm
